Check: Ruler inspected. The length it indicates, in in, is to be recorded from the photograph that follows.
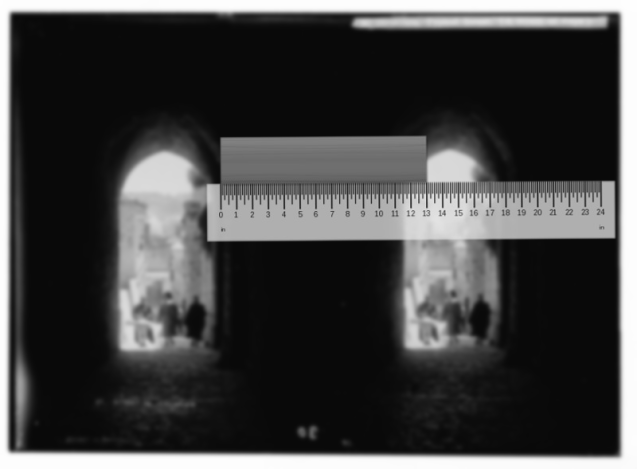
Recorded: 13 in
